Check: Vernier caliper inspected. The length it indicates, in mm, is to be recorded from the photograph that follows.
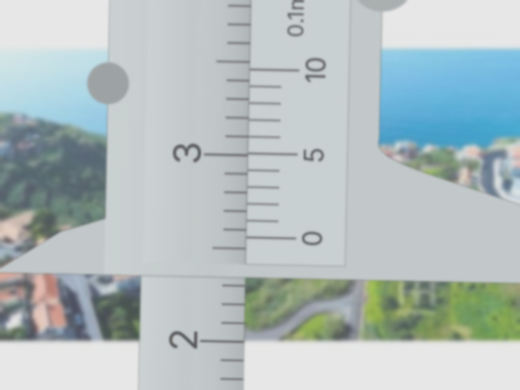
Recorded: 25.6 mm
